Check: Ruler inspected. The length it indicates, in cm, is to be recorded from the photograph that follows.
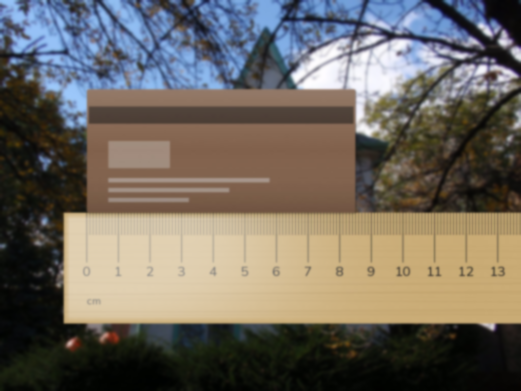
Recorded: 8.5 cm
